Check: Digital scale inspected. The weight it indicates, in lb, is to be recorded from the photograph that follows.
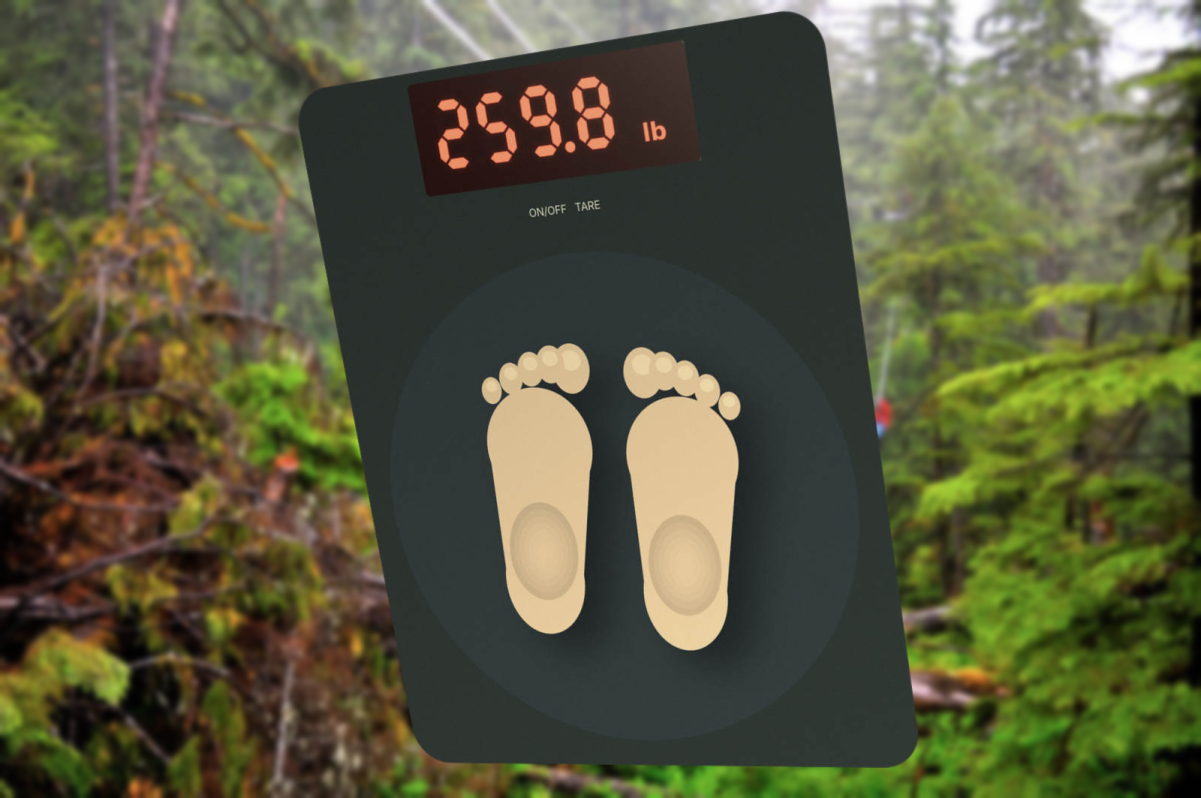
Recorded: 259.8 lb
